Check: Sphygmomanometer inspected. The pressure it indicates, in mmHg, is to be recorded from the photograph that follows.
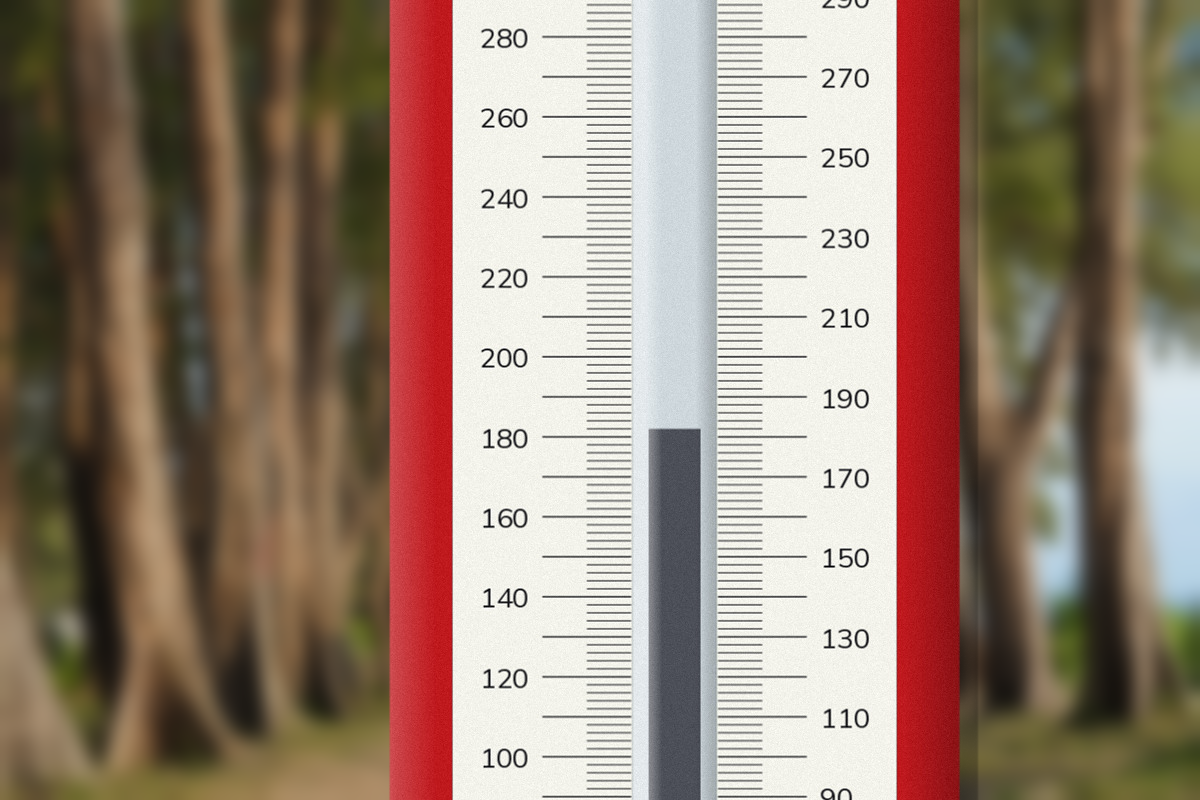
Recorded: 182 mmHg
